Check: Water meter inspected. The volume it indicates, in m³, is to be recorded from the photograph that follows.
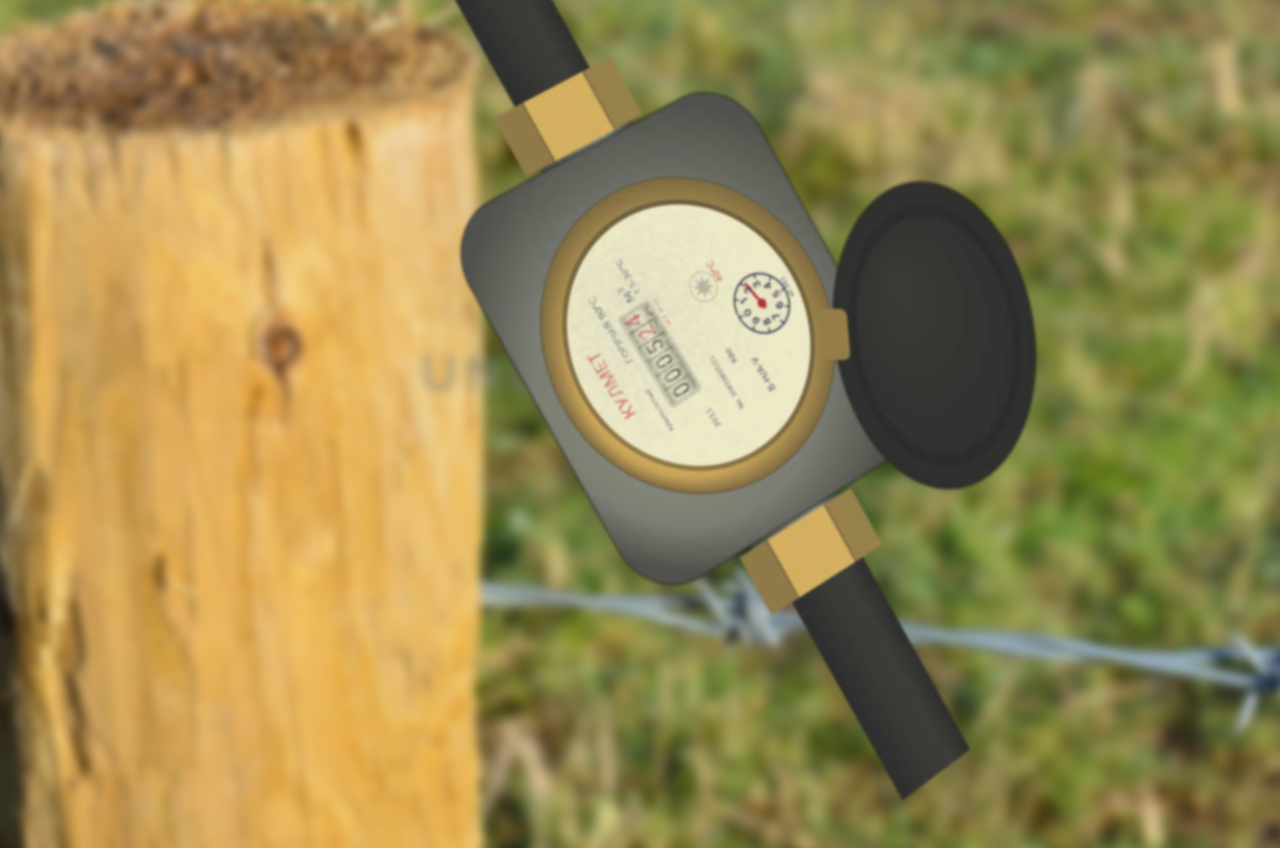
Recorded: 5.242 m³
